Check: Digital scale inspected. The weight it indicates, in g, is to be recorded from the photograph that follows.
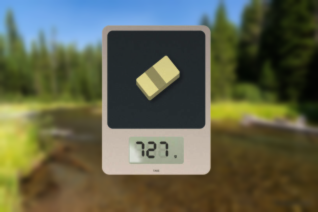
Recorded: 727 g
